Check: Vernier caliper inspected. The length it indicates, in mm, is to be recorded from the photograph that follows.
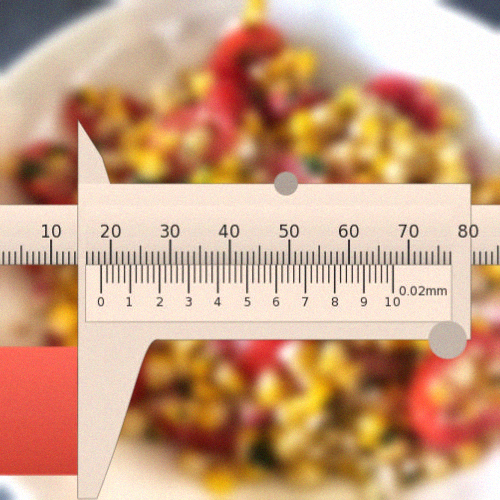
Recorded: 18.4 mm
